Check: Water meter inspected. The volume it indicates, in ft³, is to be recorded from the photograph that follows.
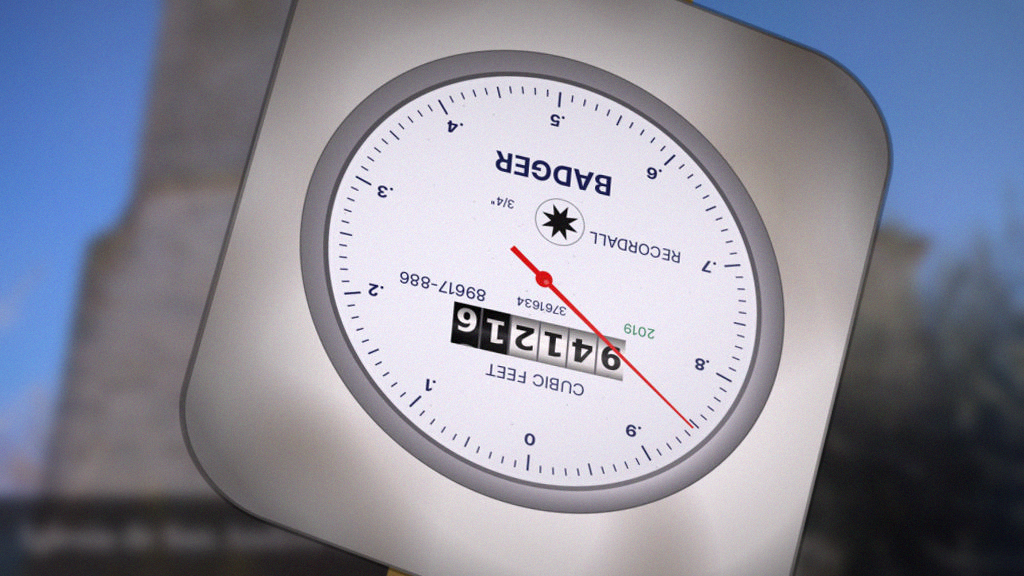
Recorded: 941215.85 ft³
